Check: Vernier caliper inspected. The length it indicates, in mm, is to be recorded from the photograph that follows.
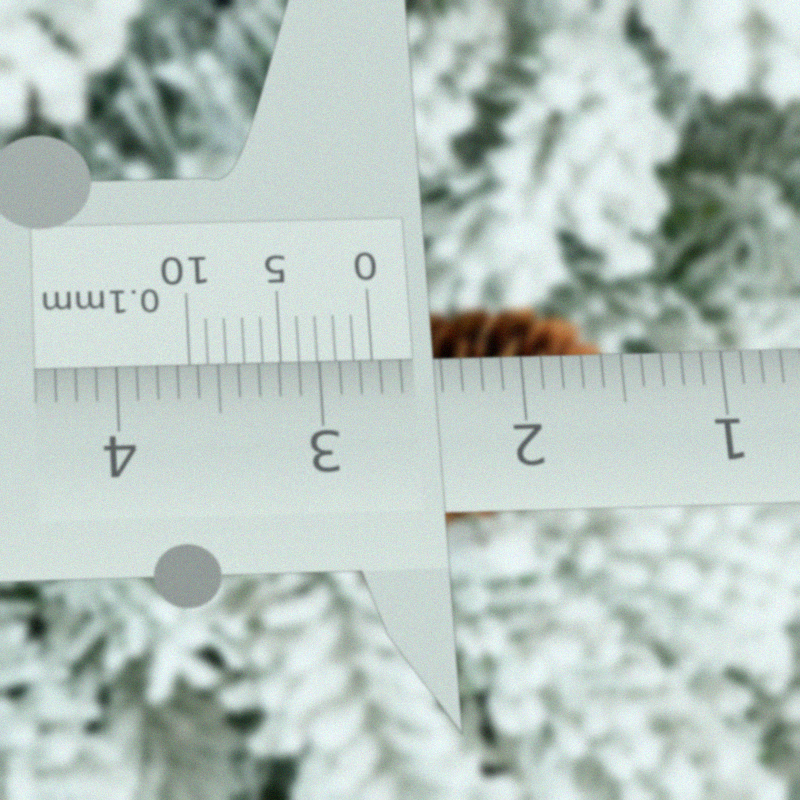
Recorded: 27.4 mm
